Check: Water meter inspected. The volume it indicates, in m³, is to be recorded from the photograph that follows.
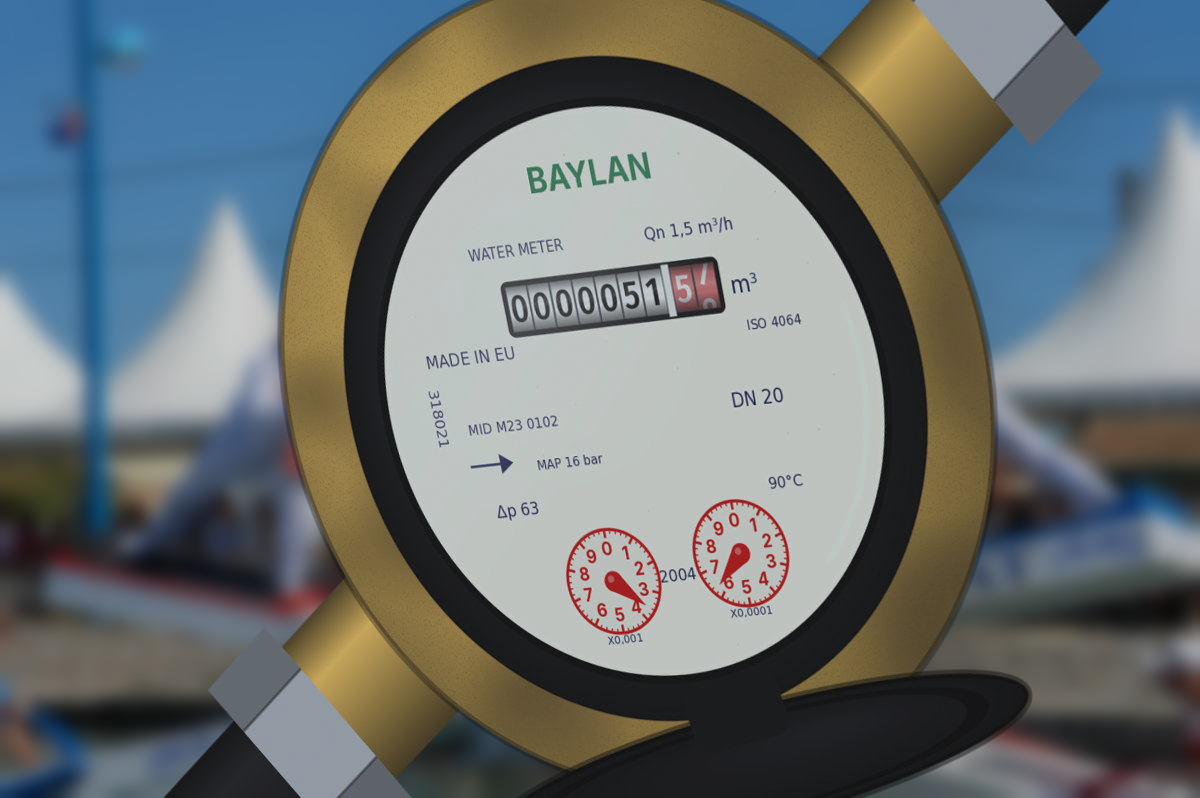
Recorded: 51.5736 m³
